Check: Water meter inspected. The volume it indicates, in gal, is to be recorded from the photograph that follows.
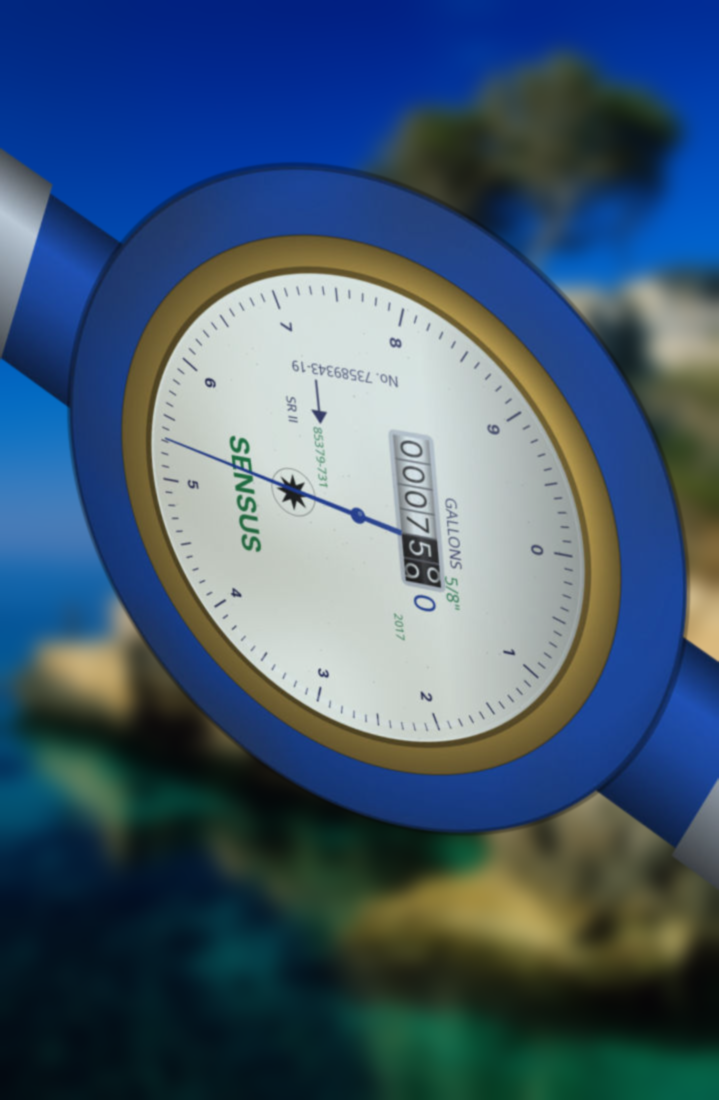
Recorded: 7585.3 gal
